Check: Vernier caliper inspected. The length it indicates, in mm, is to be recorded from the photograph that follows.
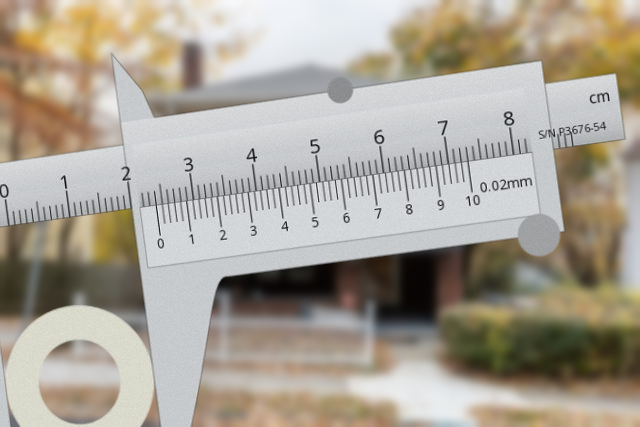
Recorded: 24.0 mm
